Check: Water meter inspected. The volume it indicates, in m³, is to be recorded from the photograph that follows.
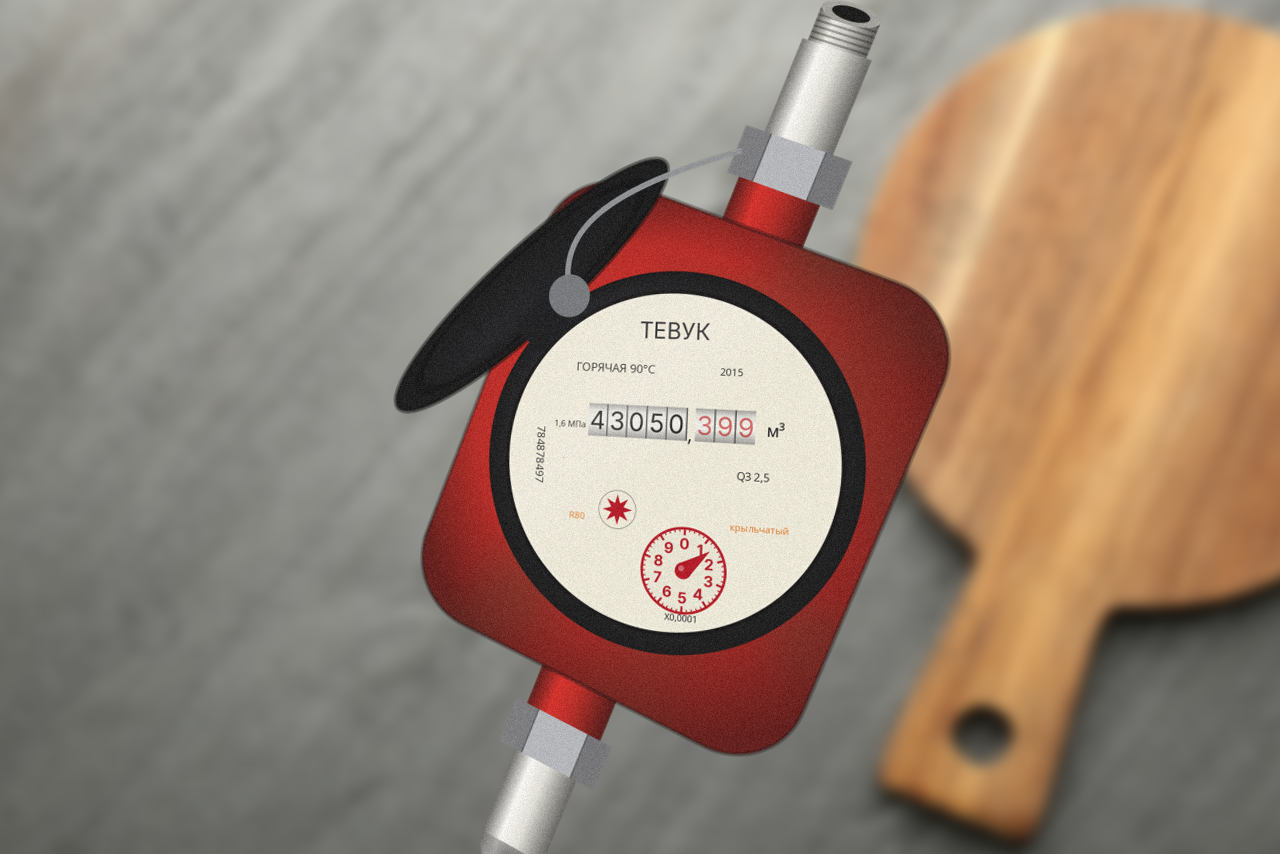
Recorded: 43050.3991 m³
